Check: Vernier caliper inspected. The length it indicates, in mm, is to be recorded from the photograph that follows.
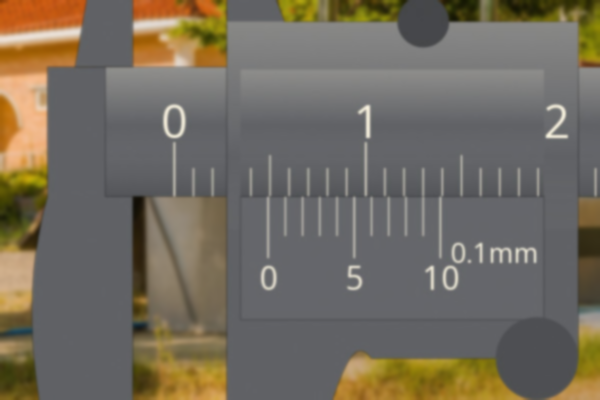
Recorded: 4.9 mm
